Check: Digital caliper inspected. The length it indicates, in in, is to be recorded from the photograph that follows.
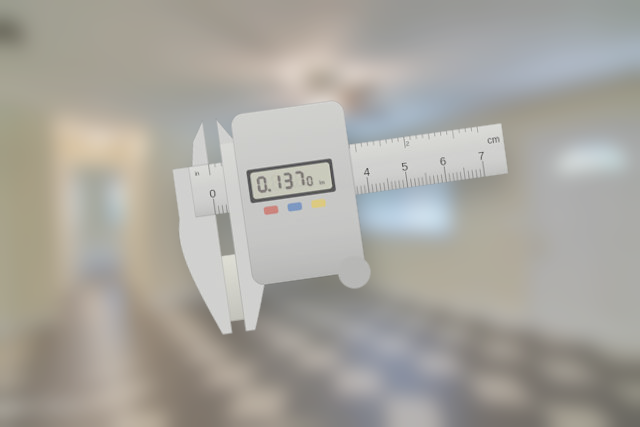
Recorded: 0.1370 in
